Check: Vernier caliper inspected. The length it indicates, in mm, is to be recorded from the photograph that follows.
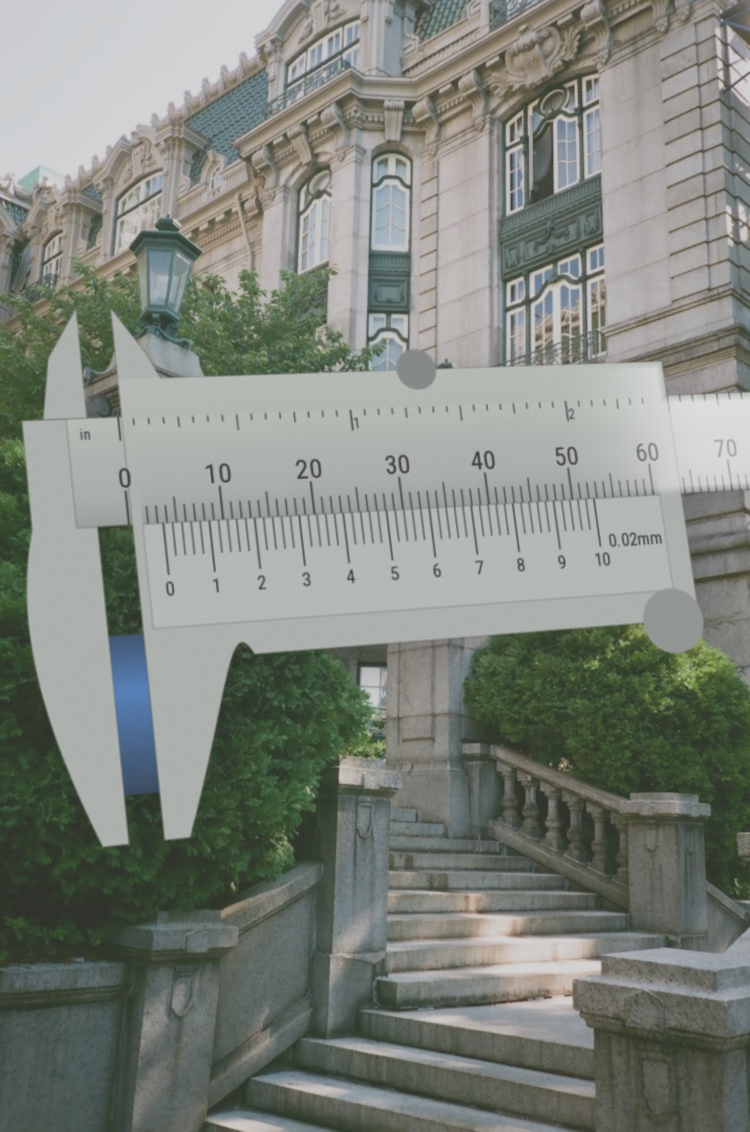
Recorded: 3.6 mm
